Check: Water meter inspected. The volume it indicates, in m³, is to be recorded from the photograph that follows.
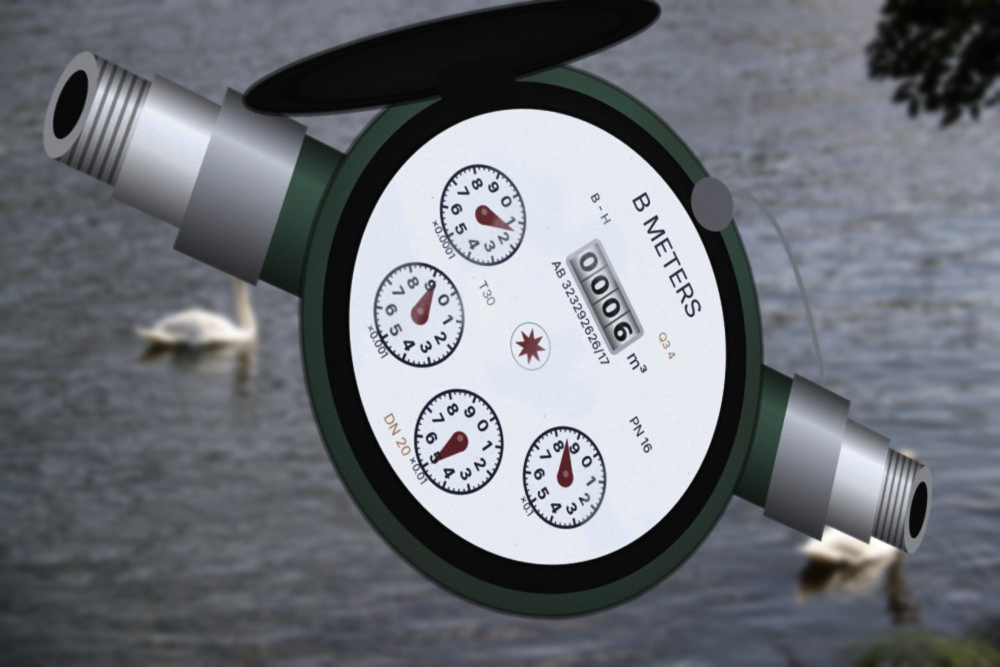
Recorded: 6.8491 m³
